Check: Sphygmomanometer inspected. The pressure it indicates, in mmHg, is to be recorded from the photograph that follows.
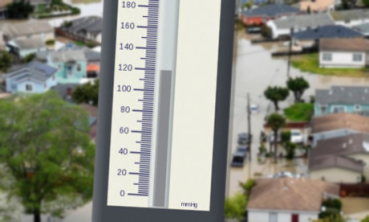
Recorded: 120 mmHg
